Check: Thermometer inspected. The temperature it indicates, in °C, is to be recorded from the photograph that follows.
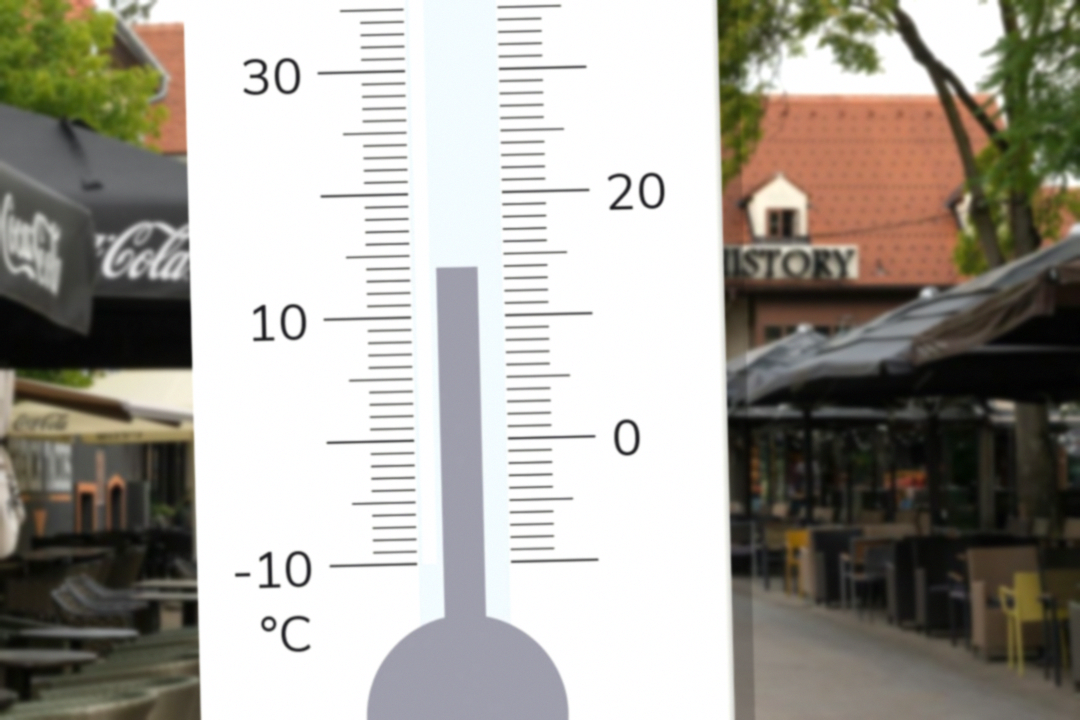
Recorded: 14 °C
